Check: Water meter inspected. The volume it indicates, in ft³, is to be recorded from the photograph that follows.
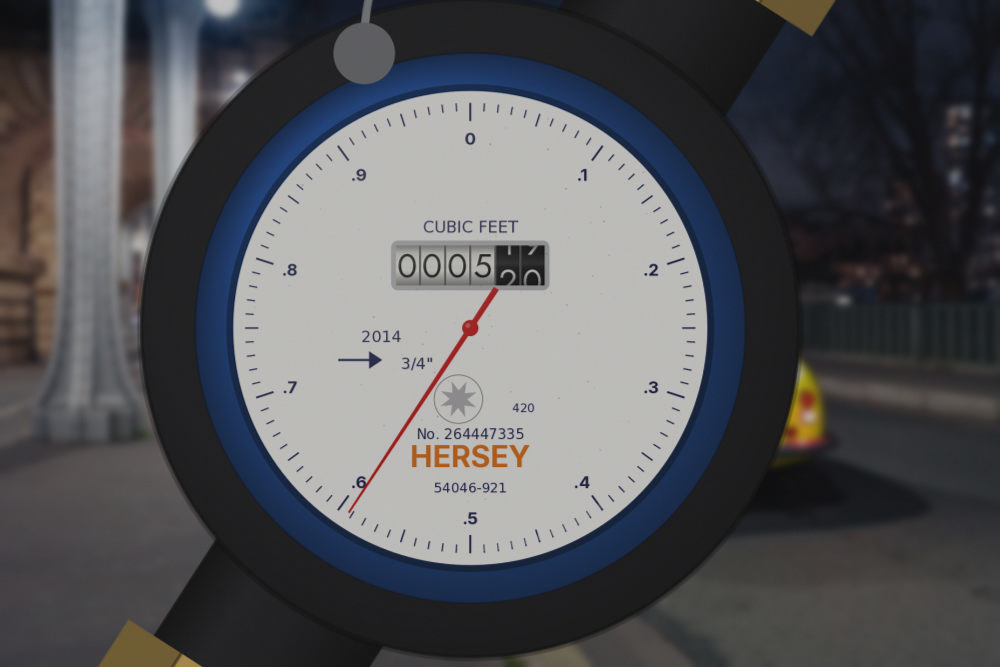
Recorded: 519.59 ft³
